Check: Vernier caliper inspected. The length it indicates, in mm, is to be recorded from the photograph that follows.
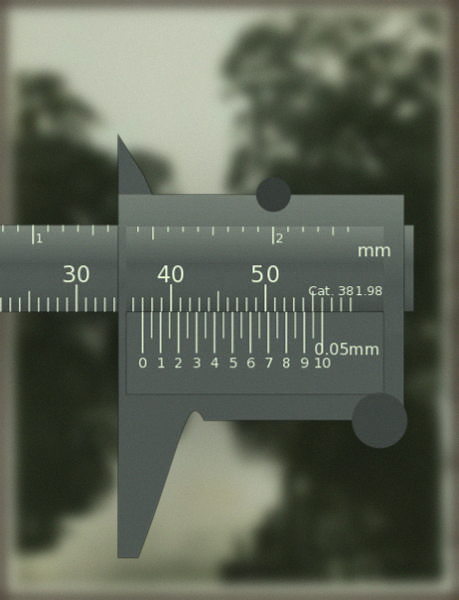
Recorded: 37.0 mm
